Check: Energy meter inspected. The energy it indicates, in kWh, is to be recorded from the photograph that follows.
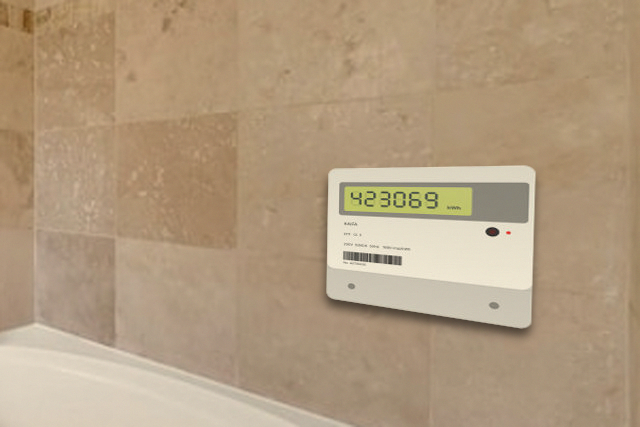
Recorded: 423069 kWh
